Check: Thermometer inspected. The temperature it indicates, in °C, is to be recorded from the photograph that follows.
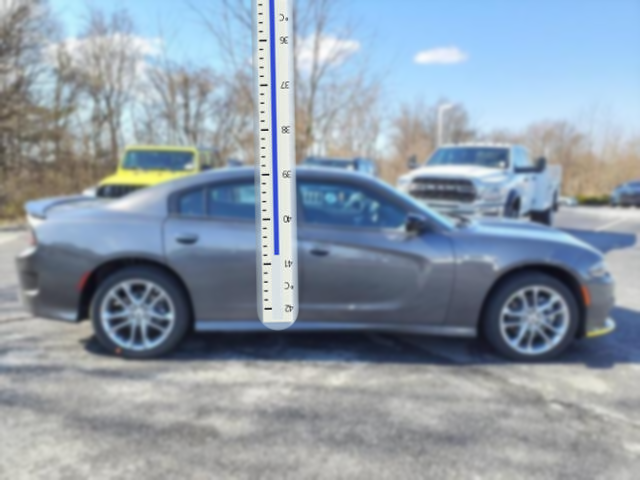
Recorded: 40.8 °C
